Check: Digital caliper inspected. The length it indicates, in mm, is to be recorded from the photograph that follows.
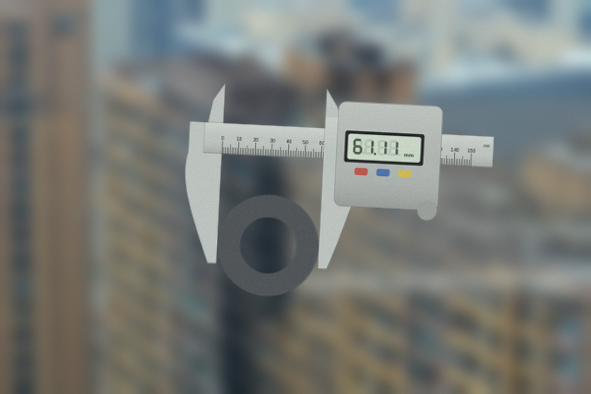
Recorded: 61.11 mm
